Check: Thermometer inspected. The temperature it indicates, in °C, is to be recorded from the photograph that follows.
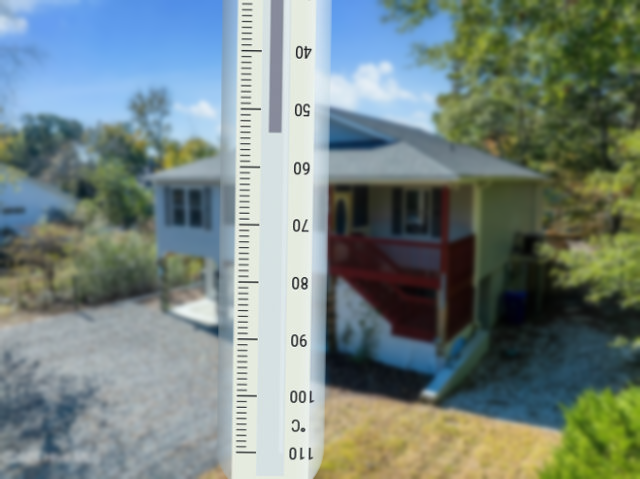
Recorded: 54 °C
